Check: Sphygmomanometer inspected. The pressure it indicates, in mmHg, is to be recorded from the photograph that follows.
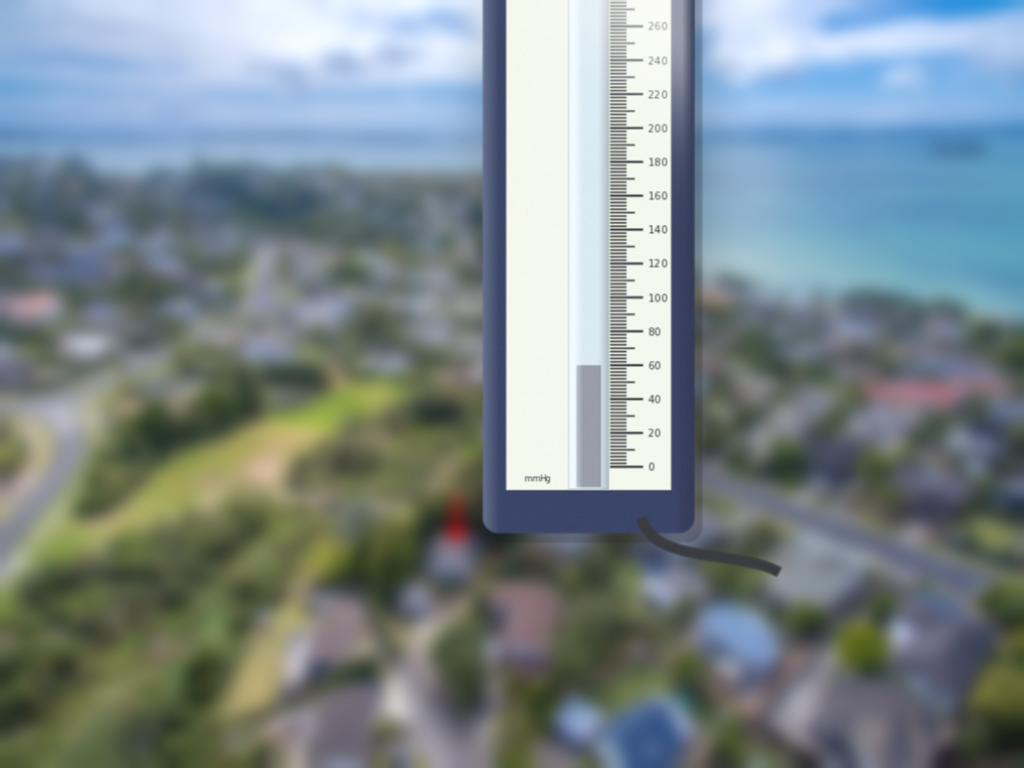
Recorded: 60 mmHg
